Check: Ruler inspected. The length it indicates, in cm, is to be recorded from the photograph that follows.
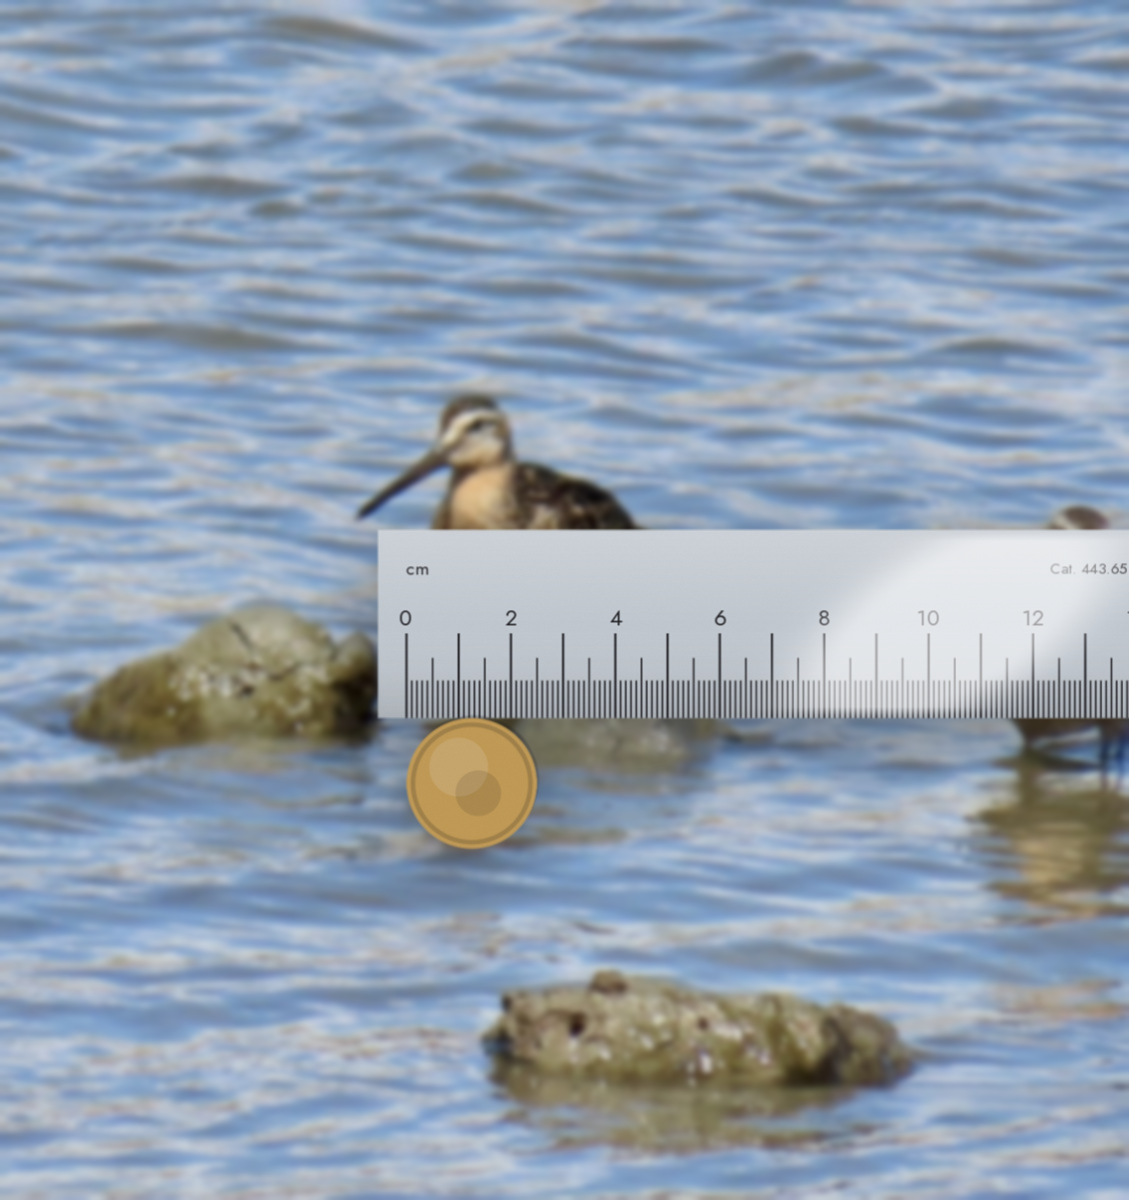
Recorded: 2.5 cm
